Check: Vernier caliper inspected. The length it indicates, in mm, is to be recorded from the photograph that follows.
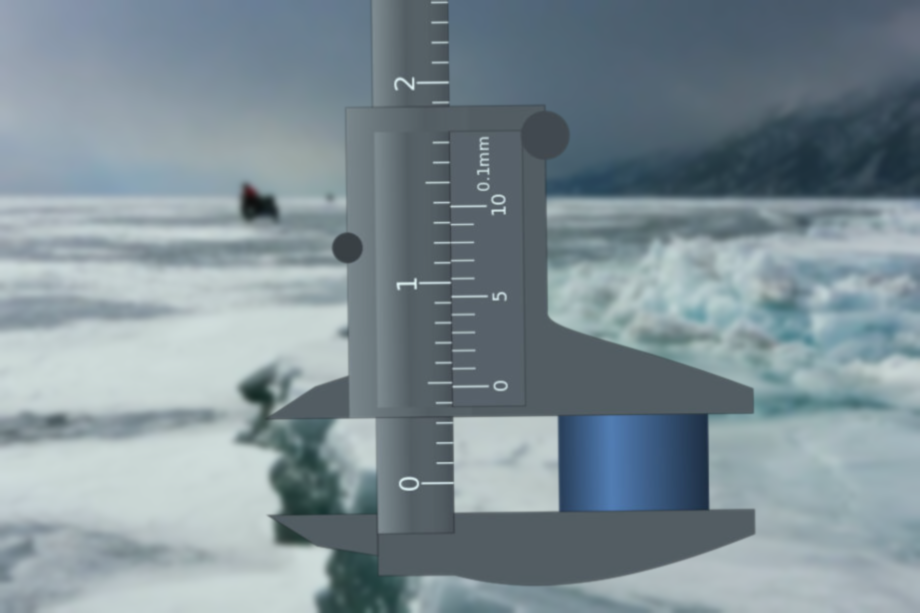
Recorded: 4.8 mm
